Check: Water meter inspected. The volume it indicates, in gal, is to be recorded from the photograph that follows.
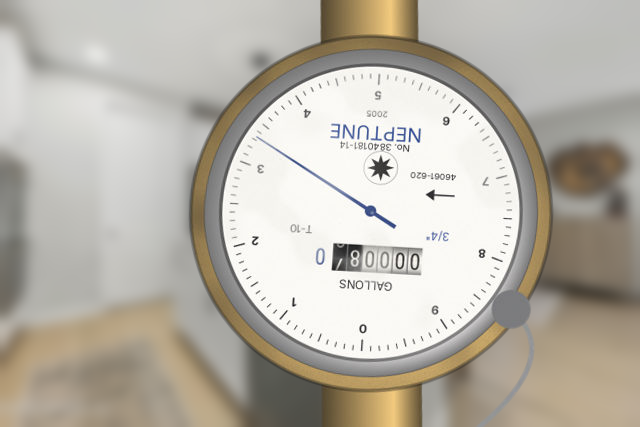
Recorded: 873.3 gal
